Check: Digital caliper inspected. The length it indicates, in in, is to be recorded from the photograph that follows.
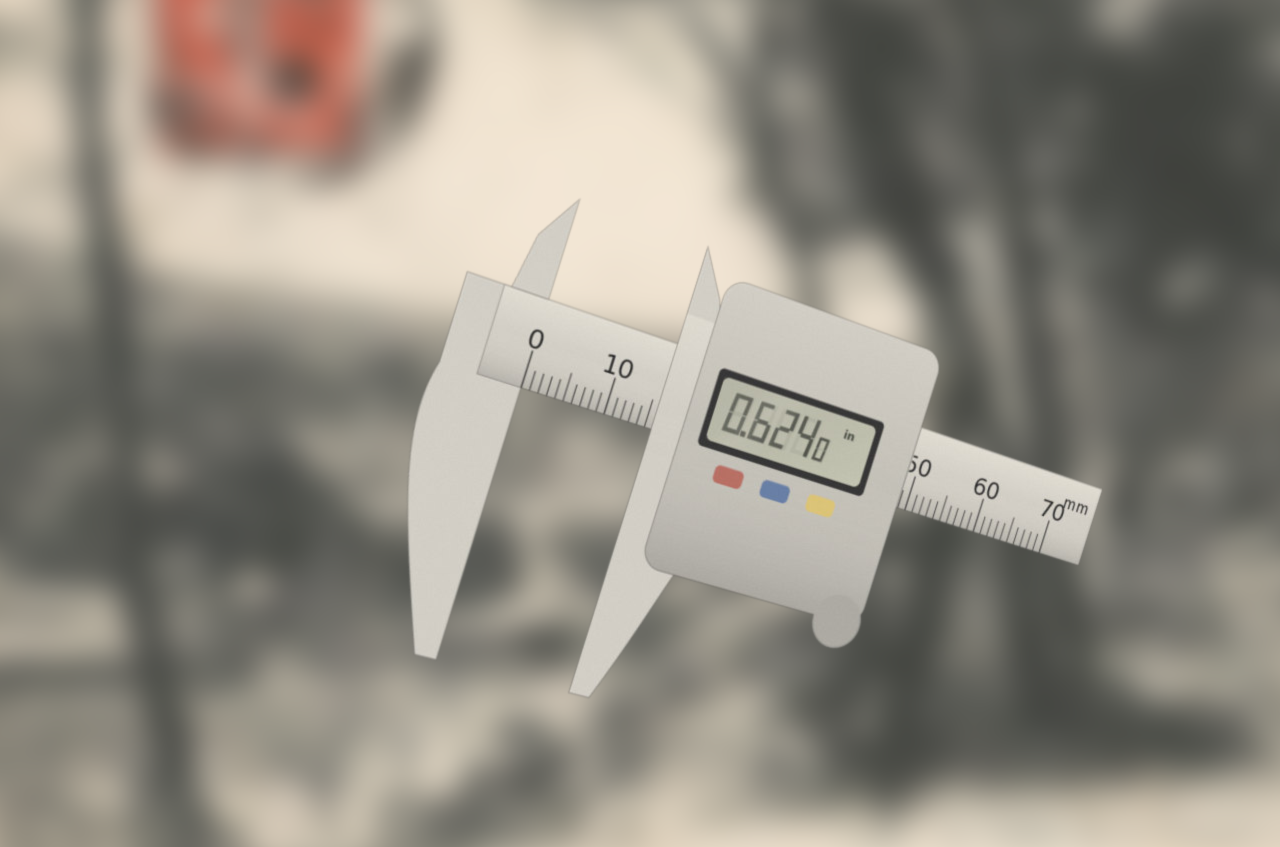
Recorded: 0.6240 in
